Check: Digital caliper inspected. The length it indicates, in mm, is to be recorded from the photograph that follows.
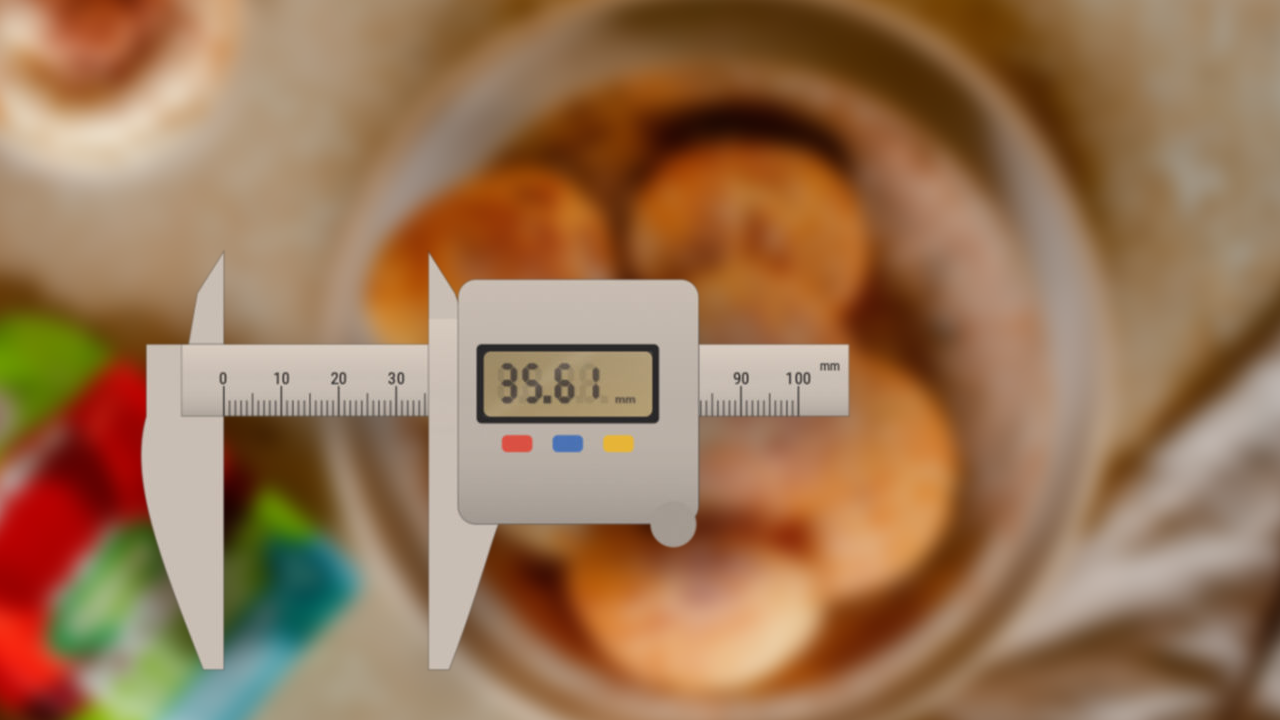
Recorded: 35.61 mm
